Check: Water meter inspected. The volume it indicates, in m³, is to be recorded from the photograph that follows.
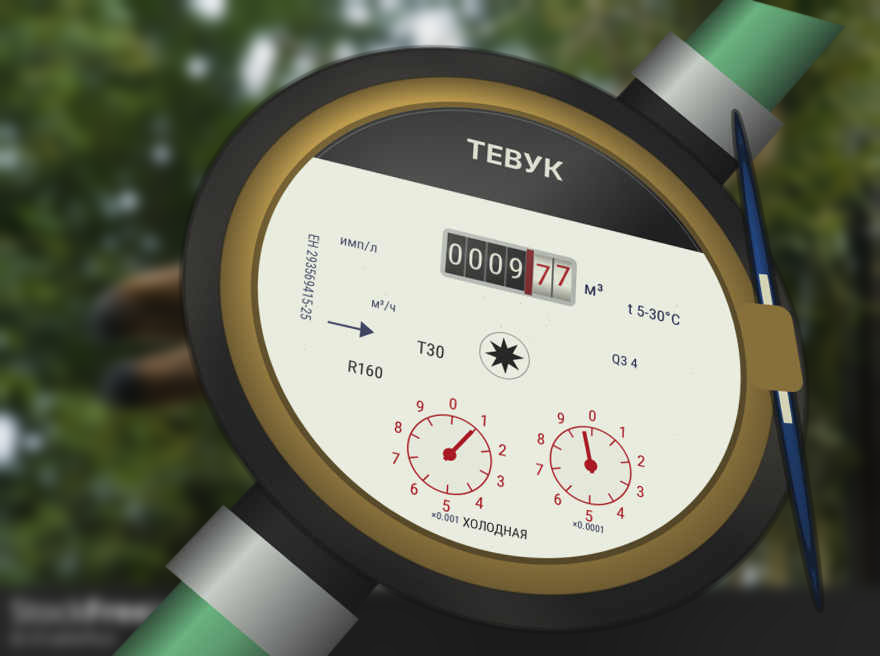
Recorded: 9.7709 m³
